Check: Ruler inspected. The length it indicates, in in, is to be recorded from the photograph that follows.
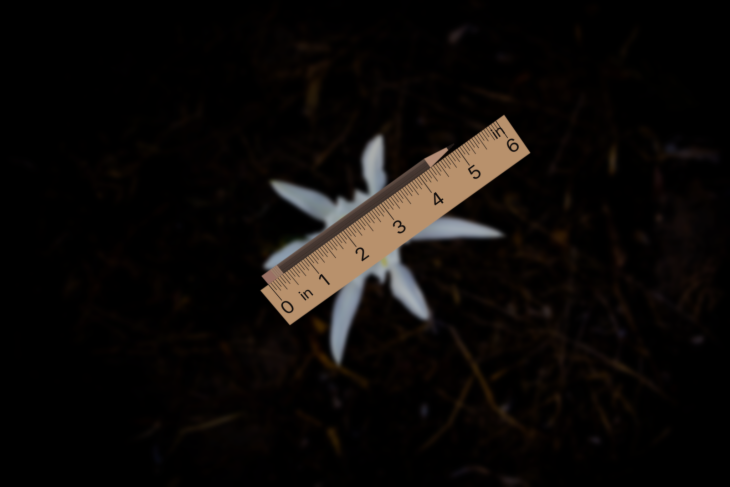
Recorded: 5 in
